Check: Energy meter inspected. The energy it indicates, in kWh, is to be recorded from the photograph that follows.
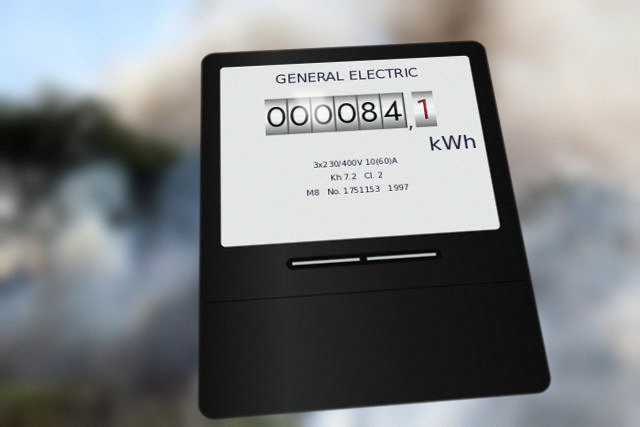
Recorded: 84.1 kWh
